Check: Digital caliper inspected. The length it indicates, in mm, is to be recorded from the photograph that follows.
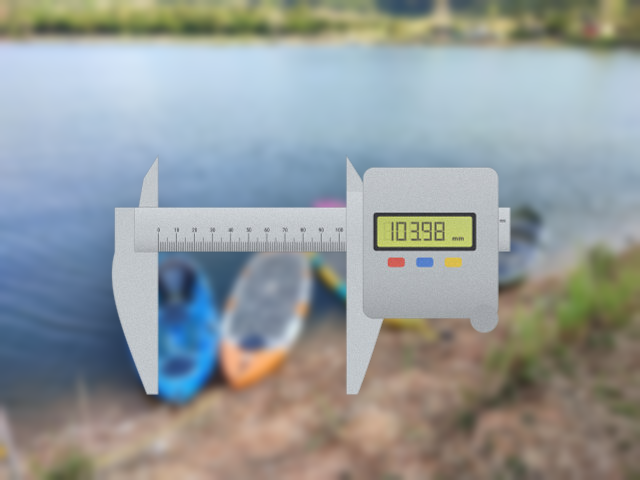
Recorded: 103.98 mm
